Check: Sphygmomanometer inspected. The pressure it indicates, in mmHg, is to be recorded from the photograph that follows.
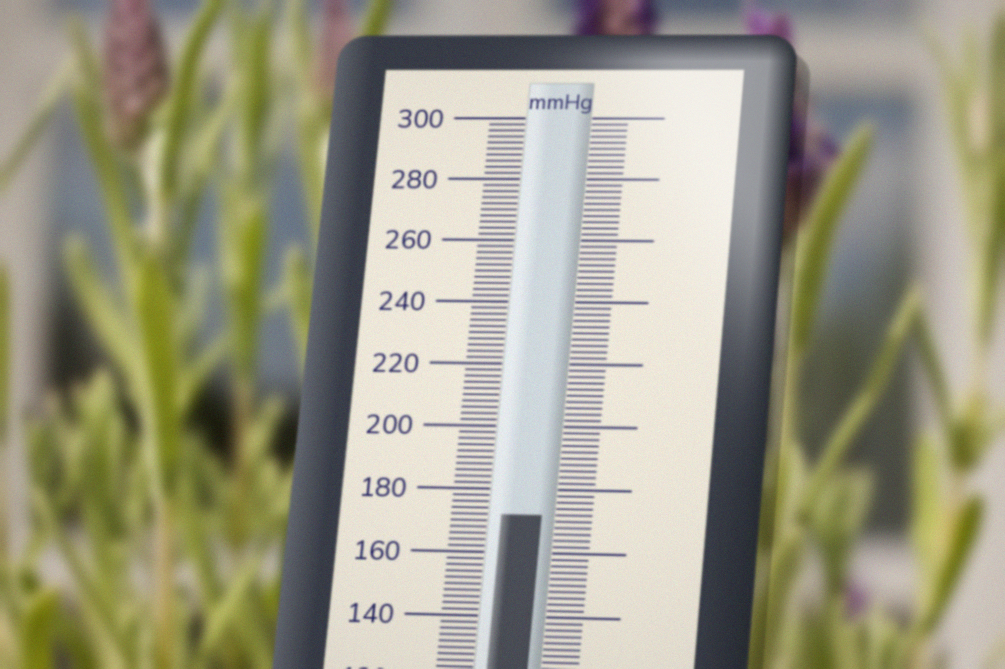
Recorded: 172 mmHg
